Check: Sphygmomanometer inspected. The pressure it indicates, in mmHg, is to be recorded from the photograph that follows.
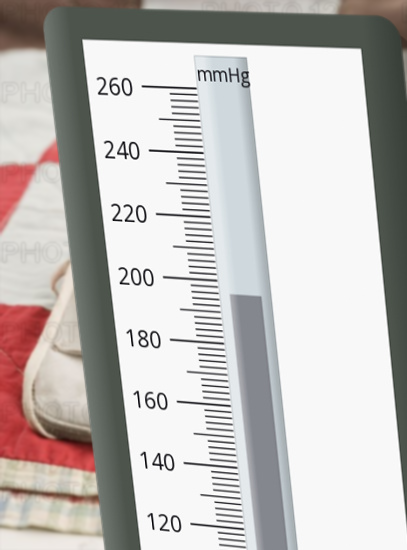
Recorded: 196 mmHg
